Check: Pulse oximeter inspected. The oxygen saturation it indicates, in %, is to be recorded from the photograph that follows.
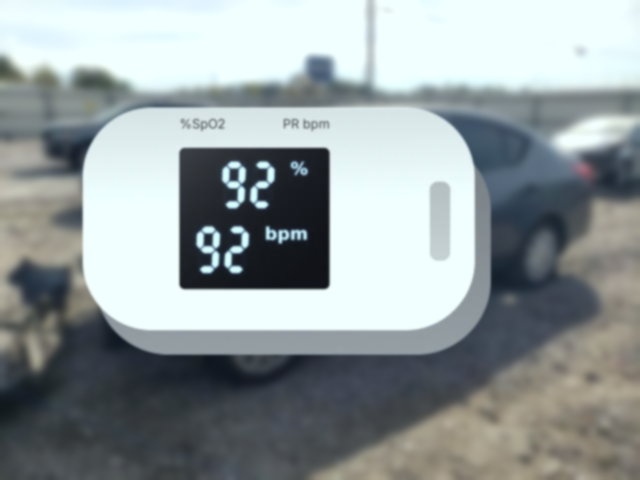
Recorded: 92 %
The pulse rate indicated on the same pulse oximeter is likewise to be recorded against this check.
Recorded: 92 bpm
